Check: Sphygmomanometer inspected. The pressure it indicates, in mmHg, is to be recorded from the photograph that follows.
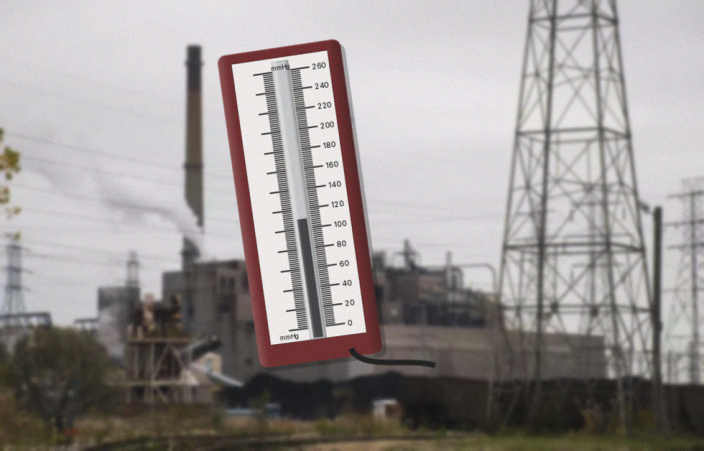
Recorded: 110 mmHg
